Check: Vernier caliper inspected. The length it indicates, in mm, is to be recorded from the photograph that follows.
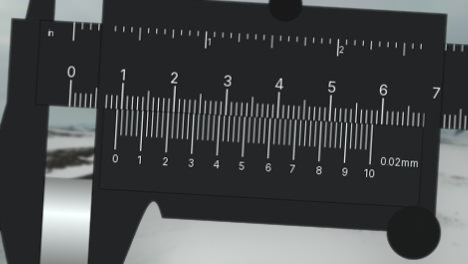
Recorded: 9.2 mm
